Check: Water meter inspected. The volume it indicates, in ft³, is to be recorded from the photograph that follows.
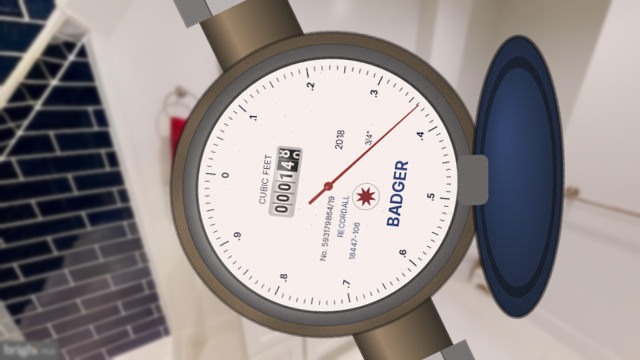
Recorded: 148.36 ft³
